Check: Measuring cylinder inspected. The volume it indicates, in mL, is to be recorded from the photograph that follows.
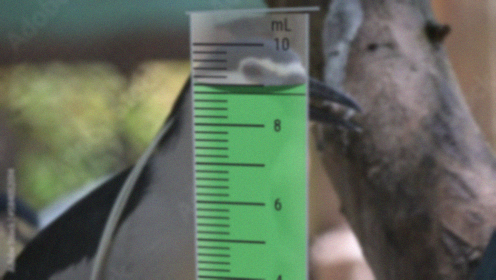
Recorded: 8.8 mL
